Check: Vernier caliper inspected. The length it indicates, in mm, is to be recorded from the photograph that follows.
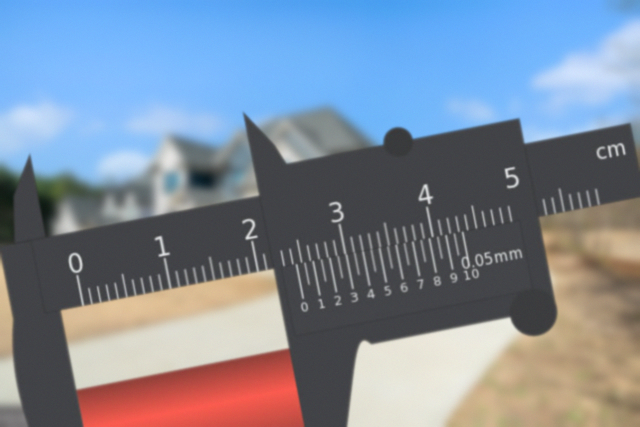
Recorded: 24.4 mm
